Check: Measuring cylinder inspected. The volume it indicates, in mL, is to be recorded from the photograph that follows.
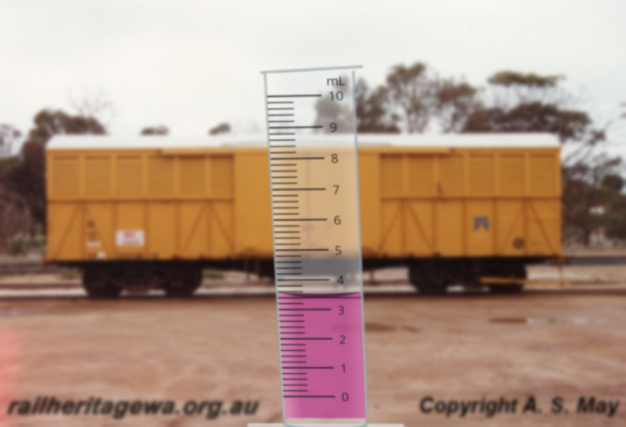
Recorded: 3.4 mL
